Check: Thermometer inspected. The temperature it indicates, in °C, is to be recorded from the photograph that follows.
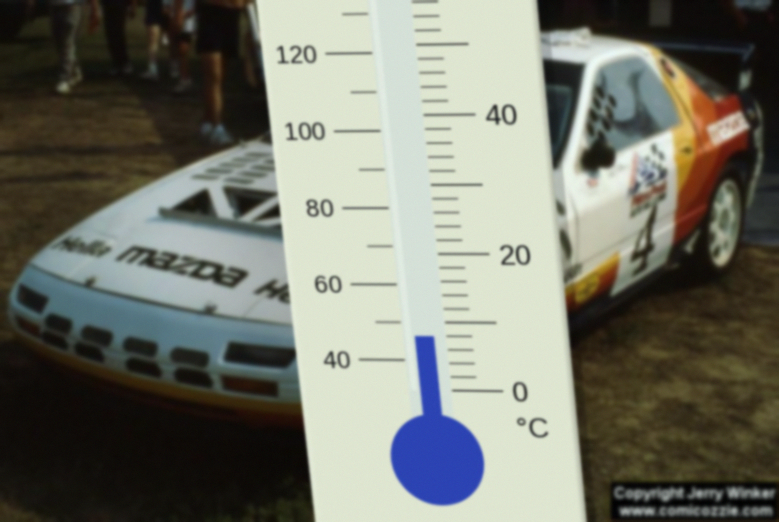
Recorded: 8 °C
